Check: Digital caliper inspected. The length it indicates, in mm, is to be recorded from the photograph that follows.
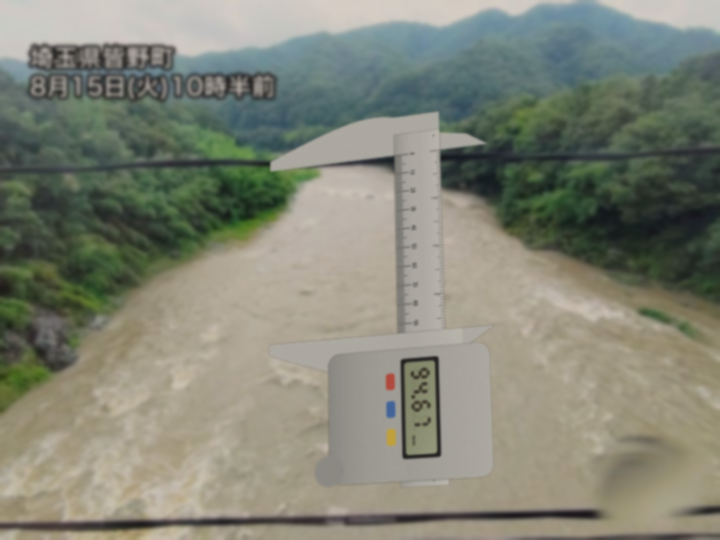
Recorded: 94.67 mm
